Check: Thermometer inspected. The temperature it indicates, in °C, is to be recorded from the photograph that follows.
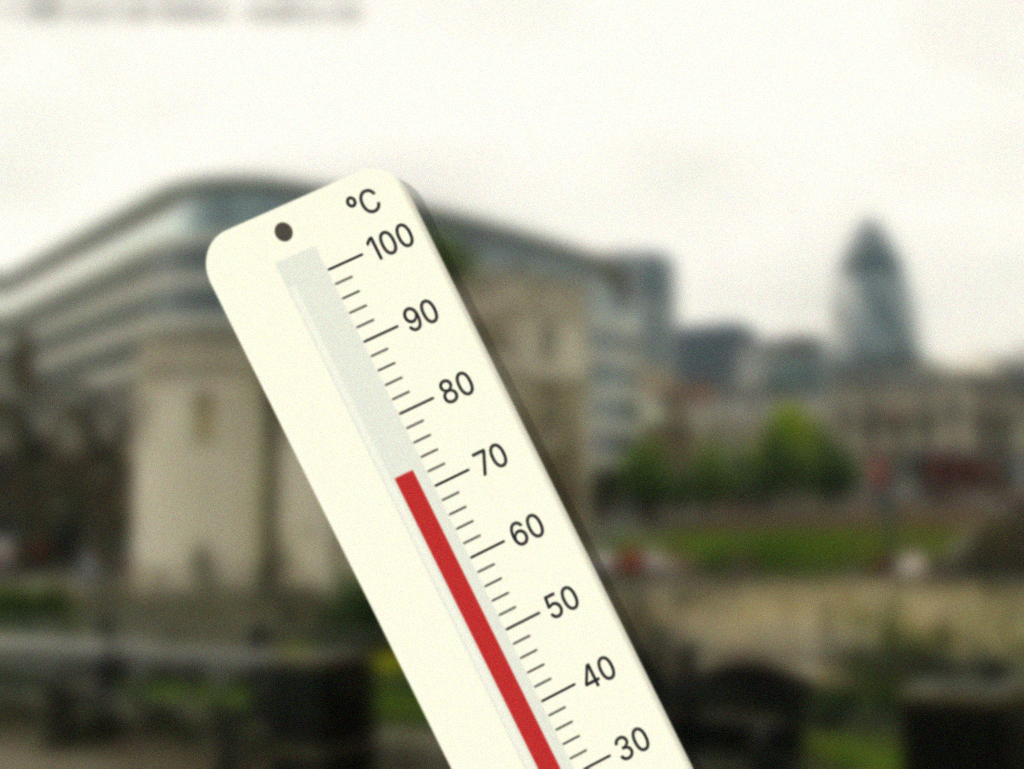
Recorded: 73 °C
